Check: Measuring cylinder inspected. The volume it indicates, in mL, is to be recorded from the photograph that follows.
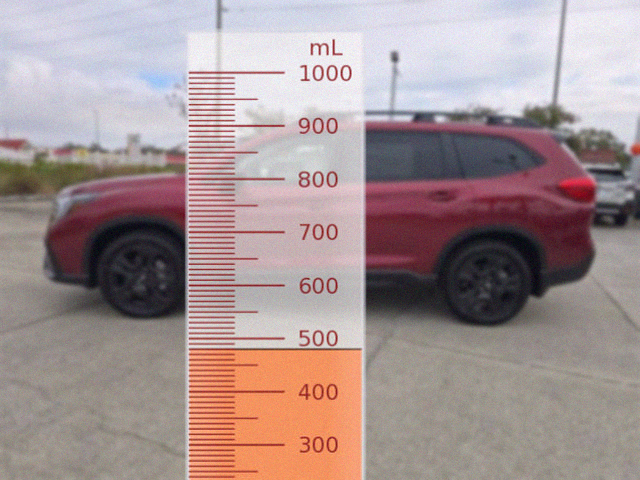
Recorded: 480 mL
